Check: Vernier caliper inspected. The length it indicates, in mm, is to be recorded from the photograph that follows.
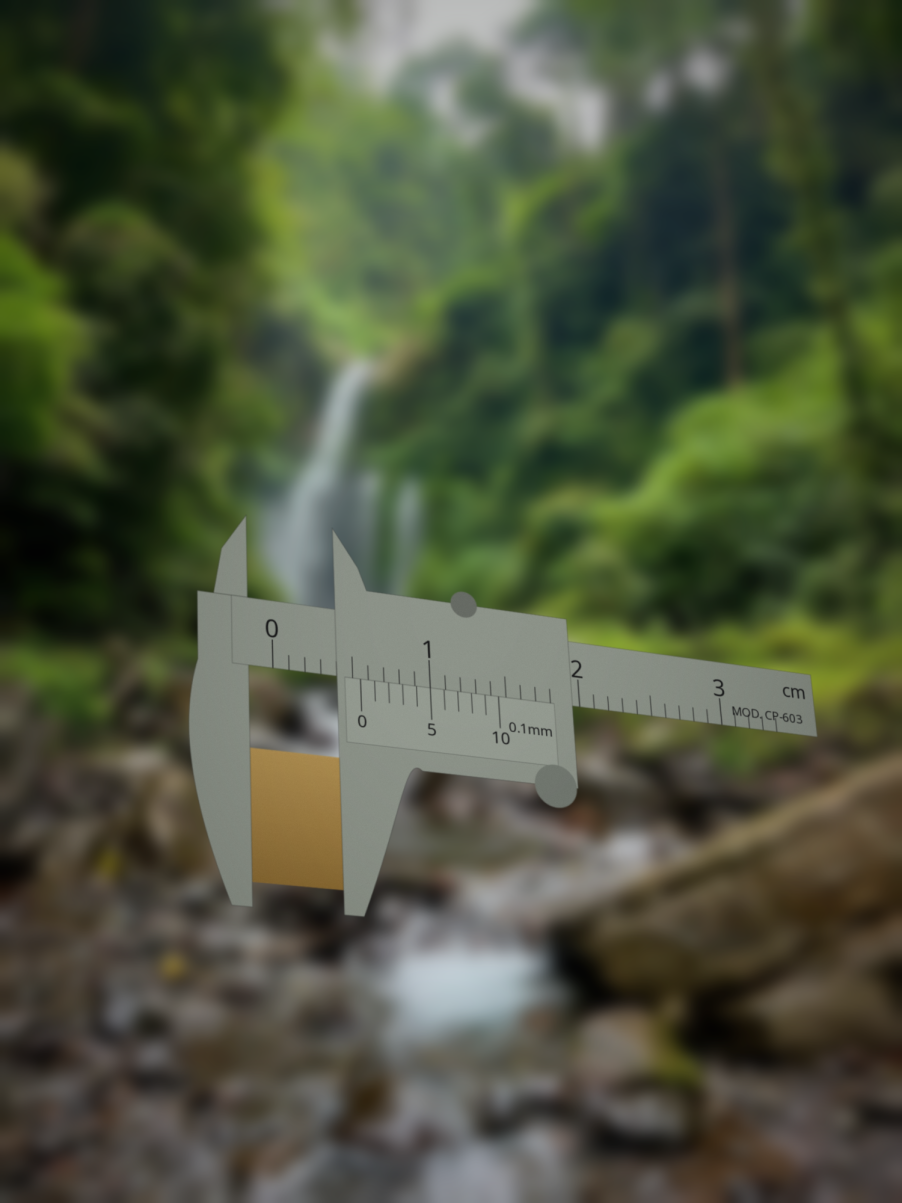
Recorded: 5.5 mm
